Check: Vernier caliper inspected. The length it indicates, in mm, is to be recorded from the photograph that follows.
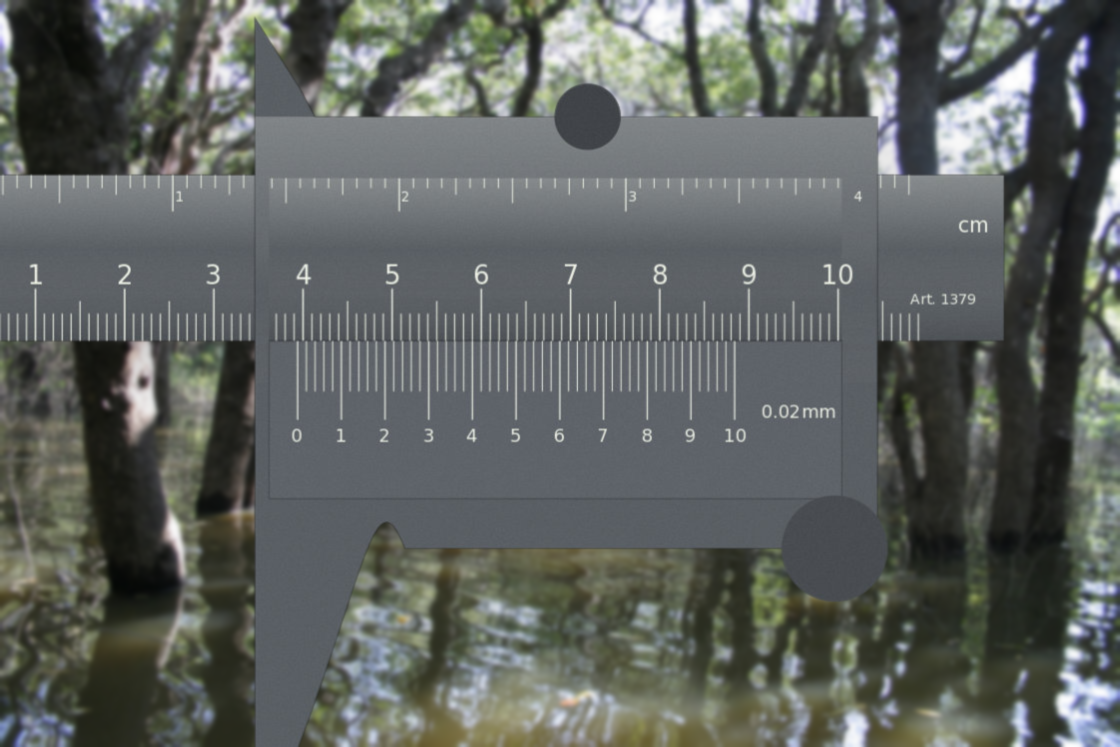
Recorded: 39.4 mm
